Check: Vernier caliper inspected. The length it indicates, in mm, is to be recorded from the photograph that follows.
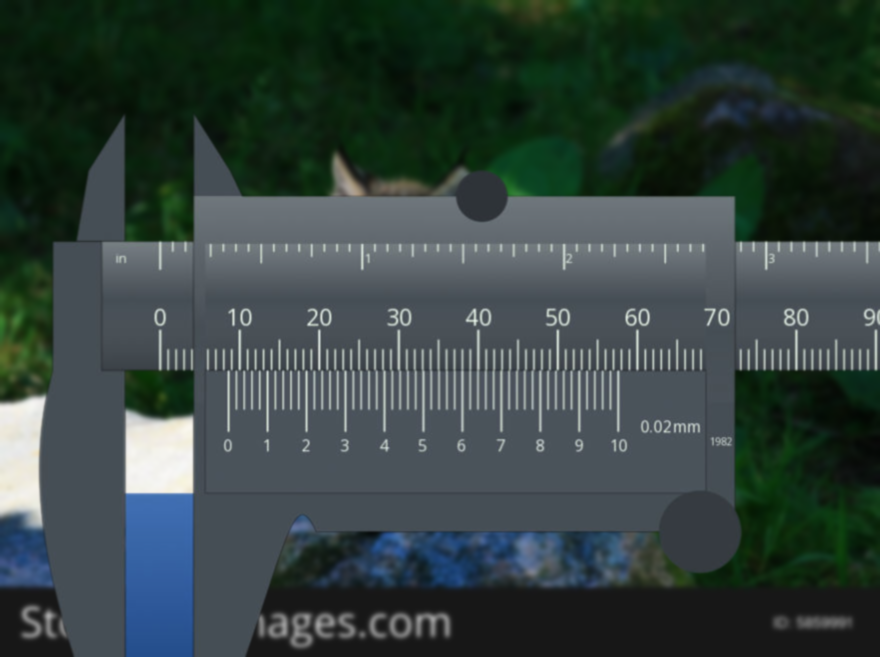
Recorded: 8.6 mm
